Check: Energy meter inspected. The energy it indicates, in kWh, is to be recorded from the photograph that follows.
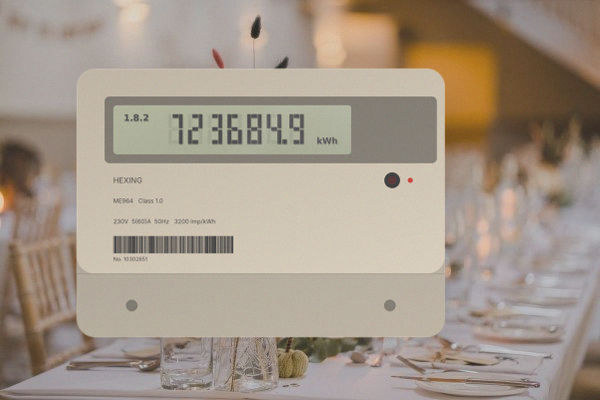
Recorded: 723684.9 kWh
